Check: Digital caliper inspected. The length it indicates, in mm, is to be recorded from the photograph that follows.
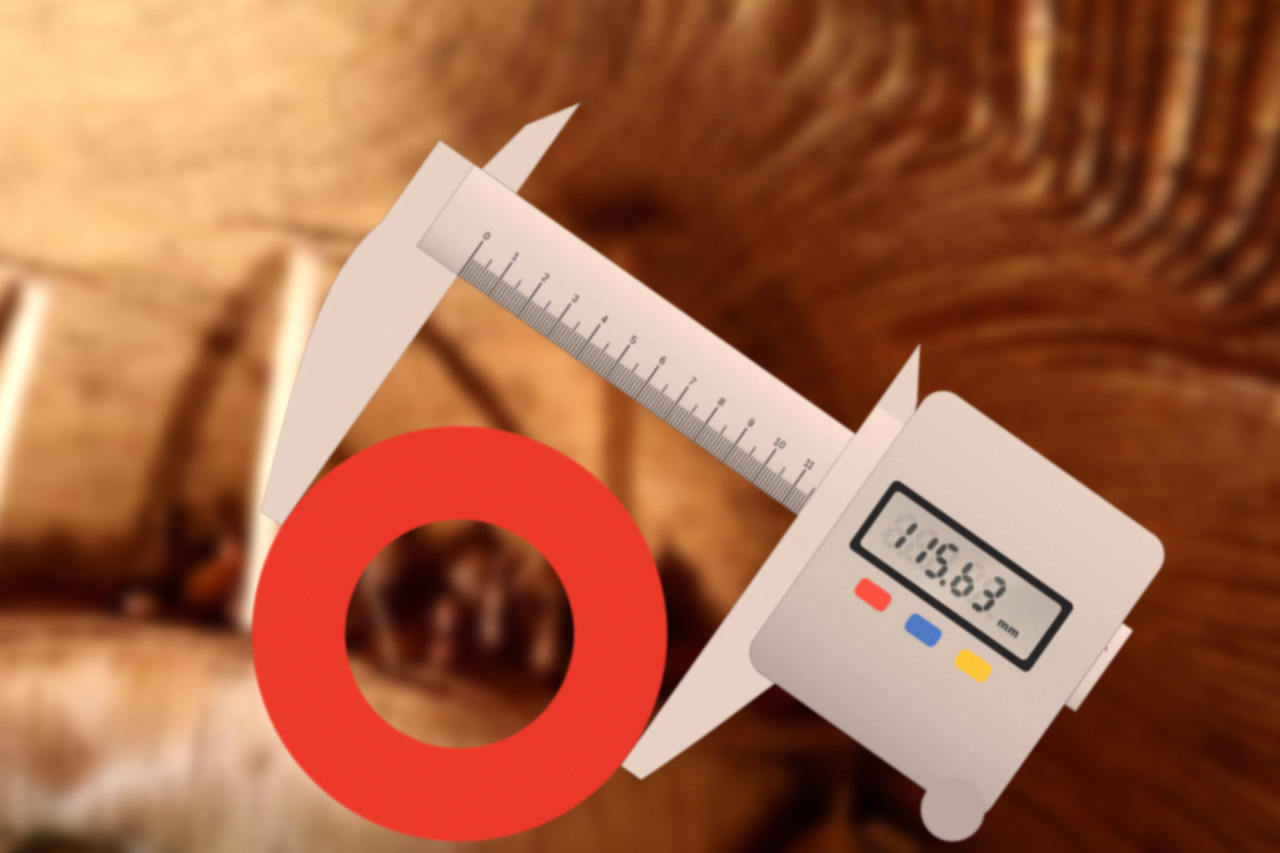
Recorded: 115.63 mm
